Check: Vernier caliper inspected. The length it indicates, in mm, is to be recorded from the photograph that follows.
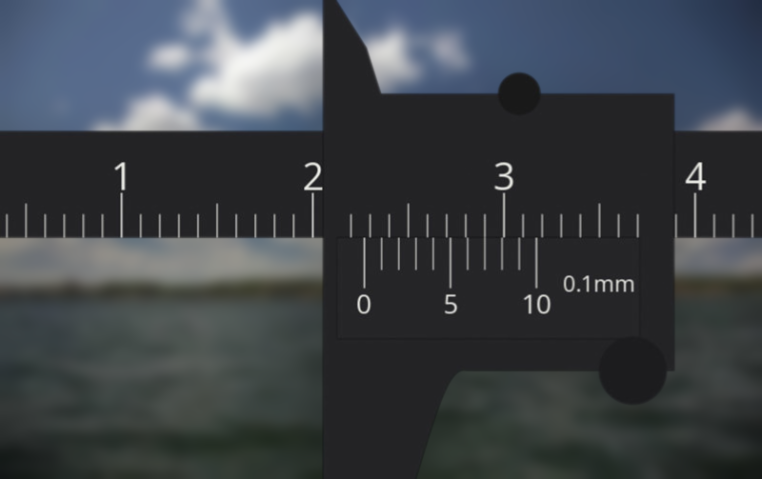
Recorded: 22.7 mm
